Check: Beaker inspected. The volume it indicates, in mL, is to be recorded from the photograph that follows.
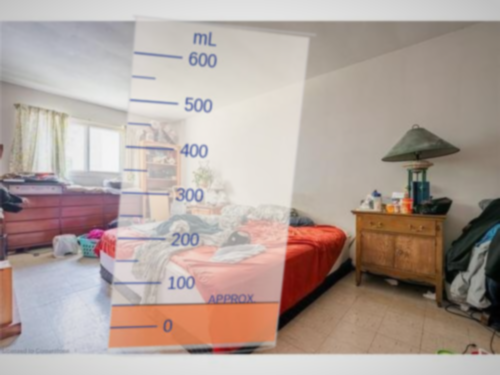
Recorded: 50 mL
